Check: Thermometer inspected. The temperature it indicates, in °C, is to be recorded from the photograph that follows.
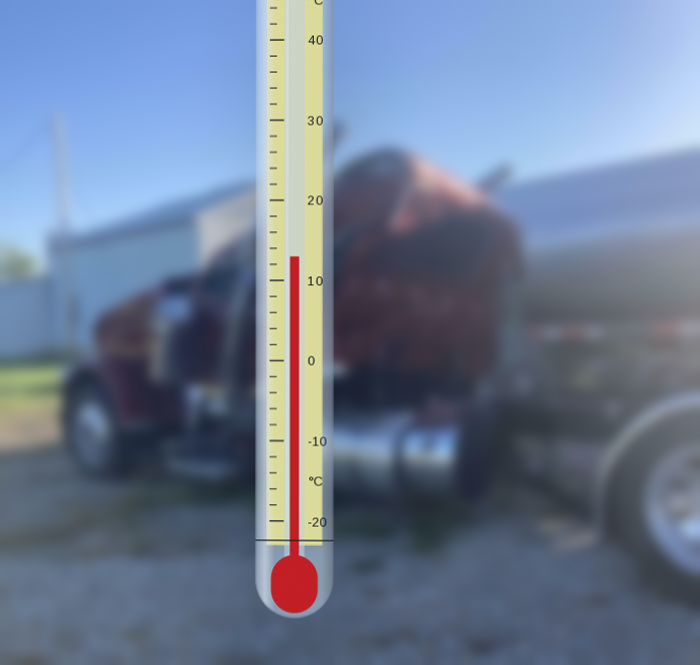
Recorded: 13 °C
